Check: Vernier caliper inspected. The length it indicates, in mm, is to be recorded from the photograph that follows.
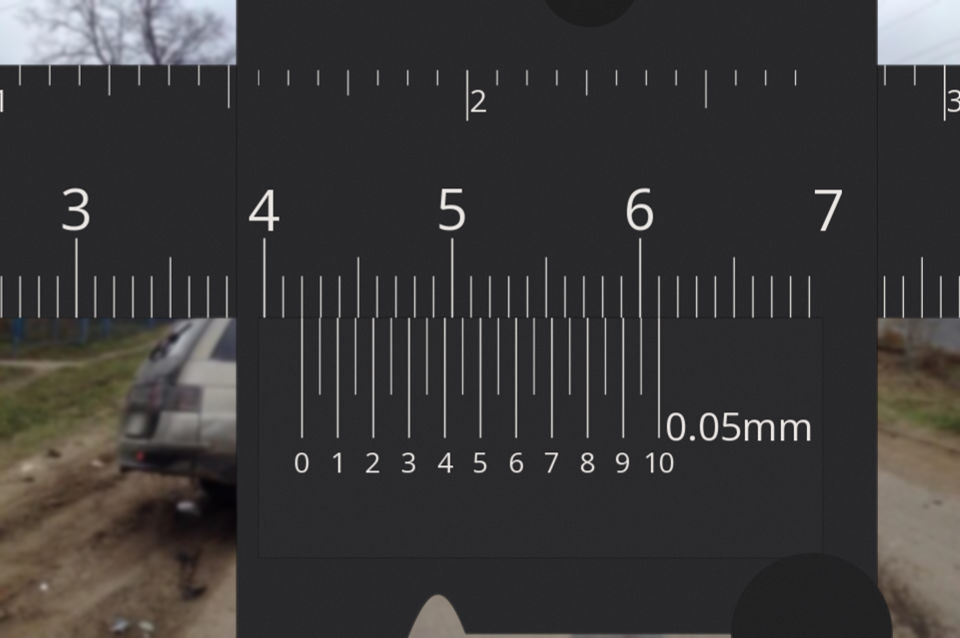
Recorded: 42.0 mm
